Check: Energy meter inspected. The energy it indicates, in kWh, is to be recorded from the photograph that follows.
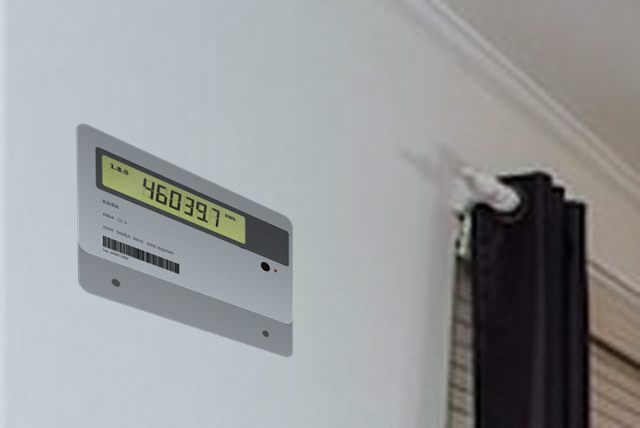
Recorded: 46039.7 kWh
